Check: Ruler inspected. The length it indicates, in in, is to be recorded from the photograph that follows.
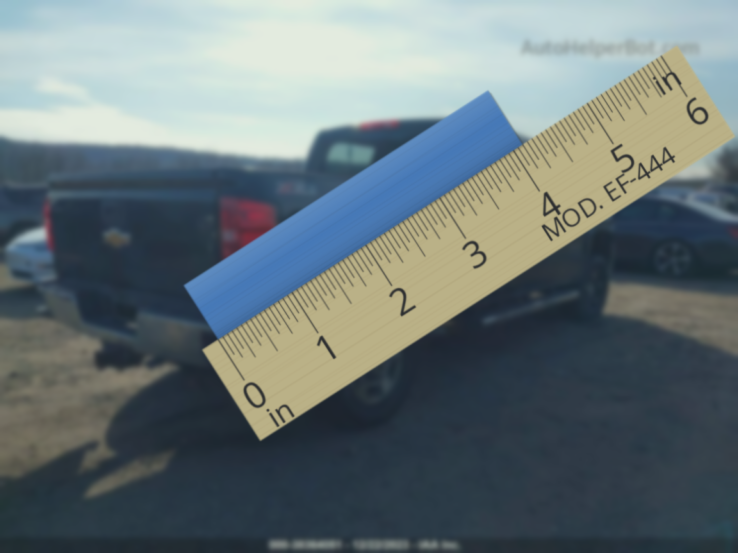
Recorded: 4.125 in
